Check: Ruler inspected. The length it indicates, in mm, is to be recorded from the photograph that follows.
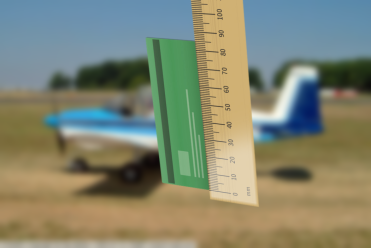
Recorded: 85 mm
